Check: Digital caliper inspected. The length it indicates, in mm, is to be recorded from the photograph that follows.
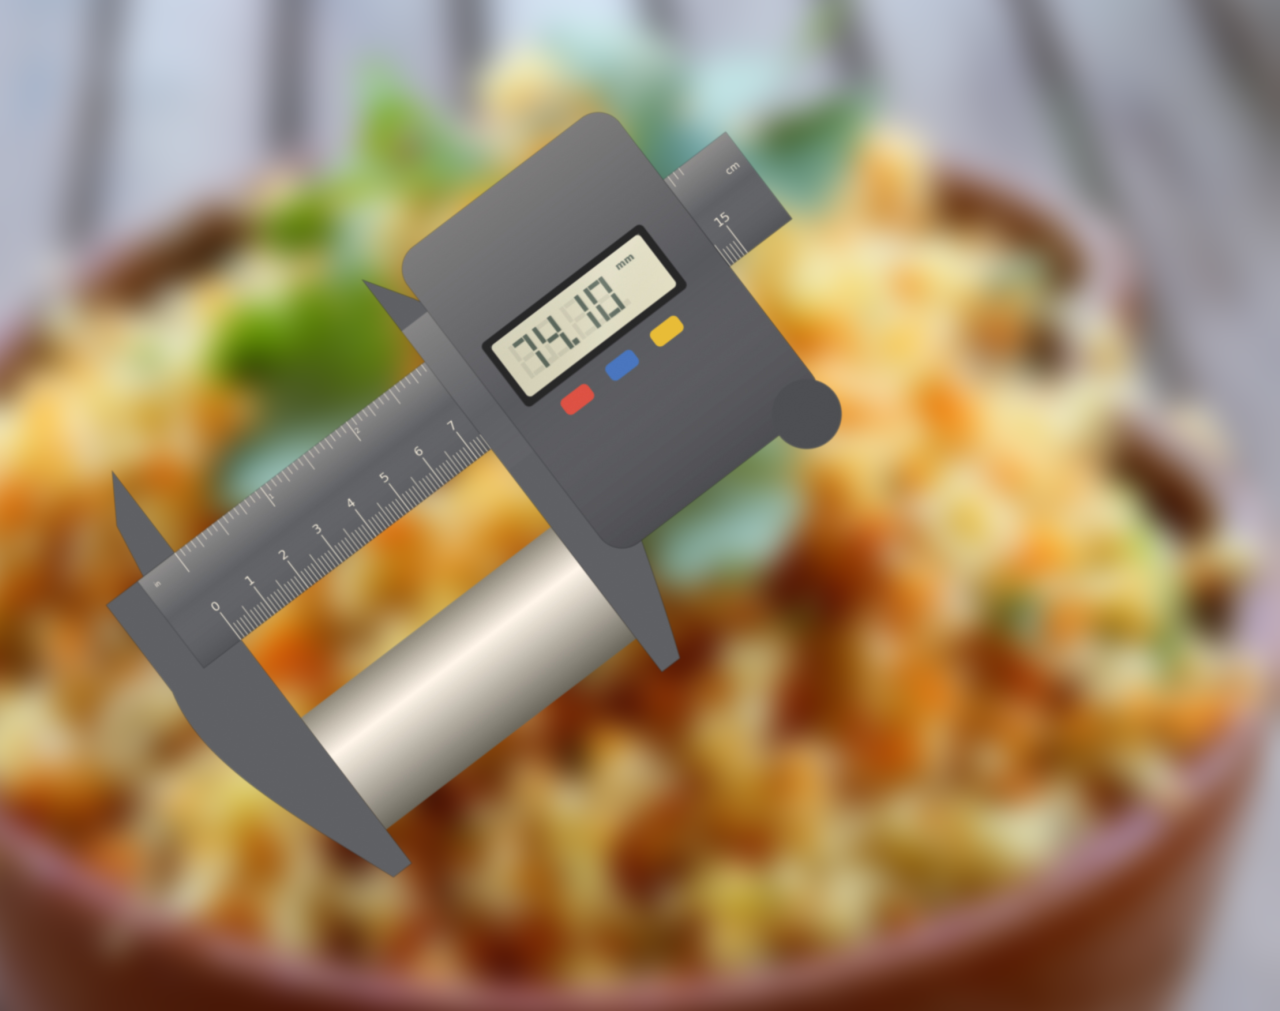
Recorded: 74.10 mm
